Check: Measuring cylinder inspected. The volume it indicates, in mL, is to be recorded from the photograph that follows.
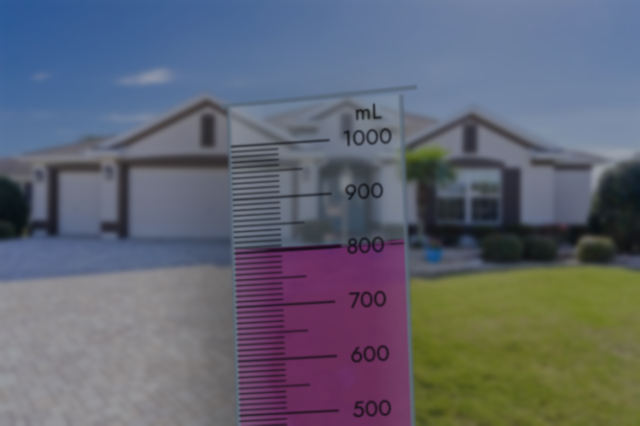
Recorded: 800 mL
